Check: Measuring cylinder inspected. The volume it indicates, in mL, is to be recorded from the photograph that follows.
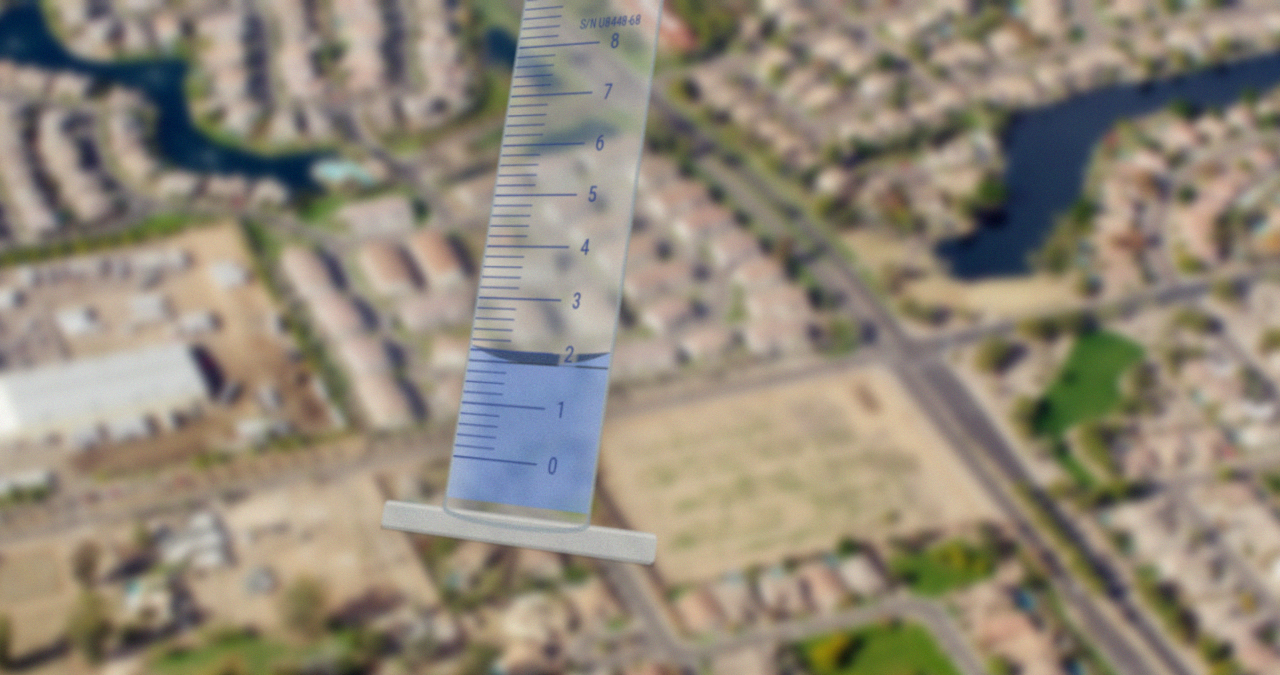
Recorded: 1.8 mL
